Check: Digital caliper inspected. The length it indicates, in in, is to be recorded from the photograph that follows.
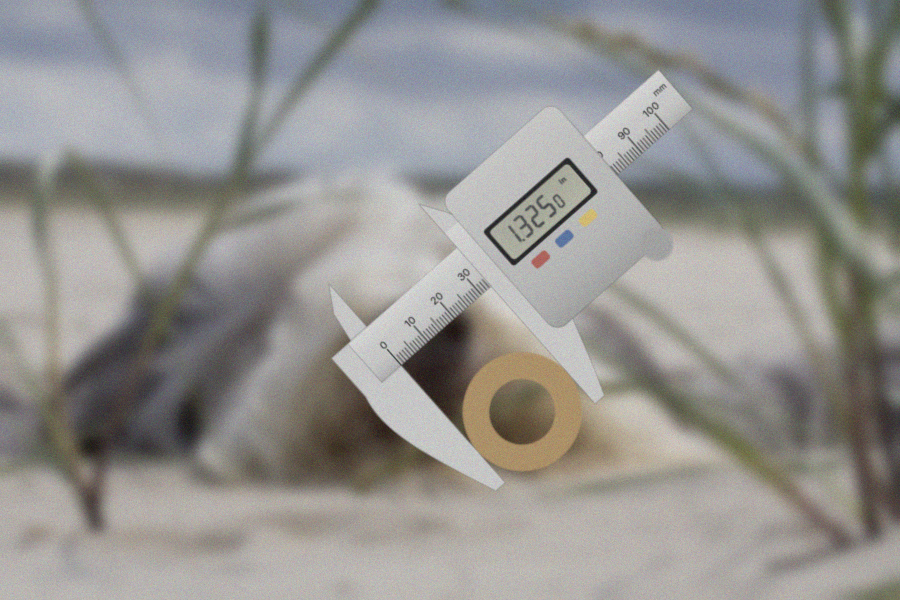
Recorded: 1.3250 in
